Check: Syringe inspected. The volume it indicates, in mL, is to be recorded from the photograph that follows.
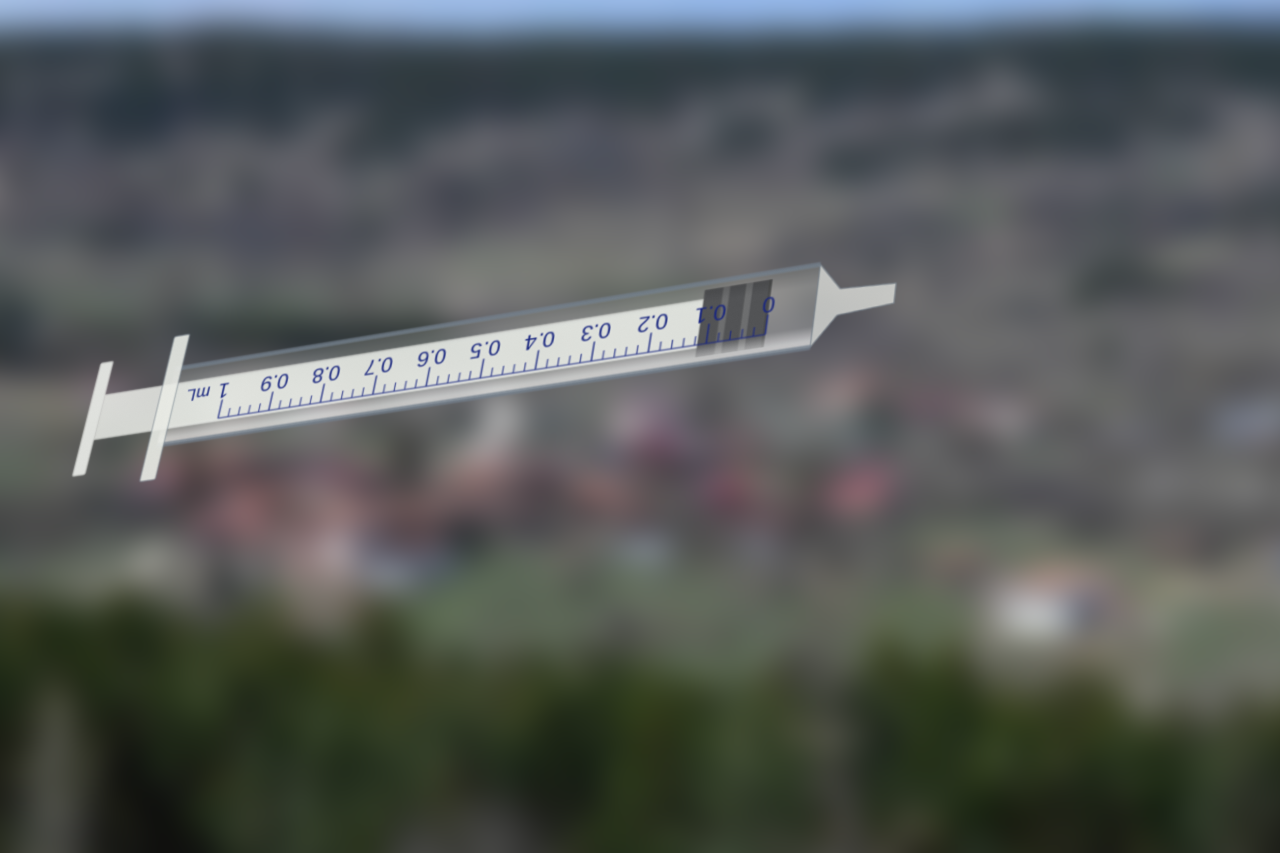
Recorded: 0 mL
